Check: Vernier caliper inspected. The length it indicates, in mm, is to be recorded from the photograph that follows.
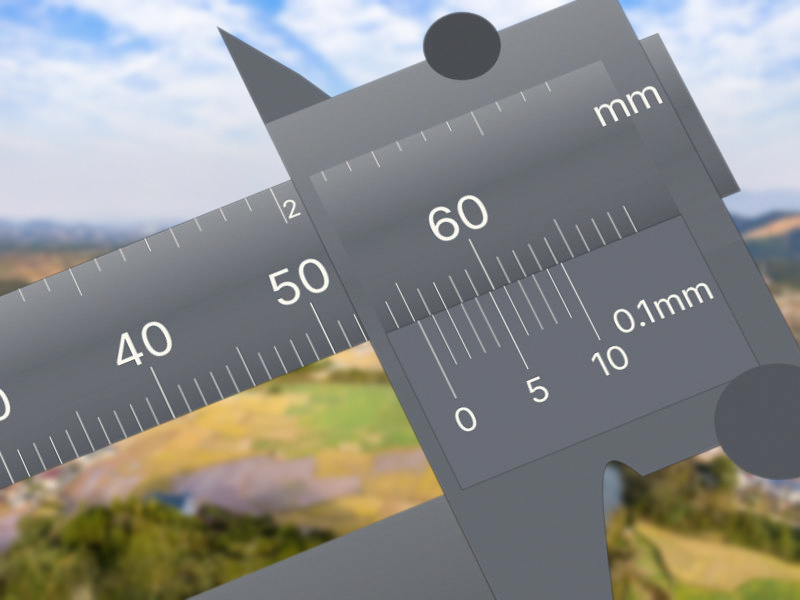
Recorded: 55.2 mm
